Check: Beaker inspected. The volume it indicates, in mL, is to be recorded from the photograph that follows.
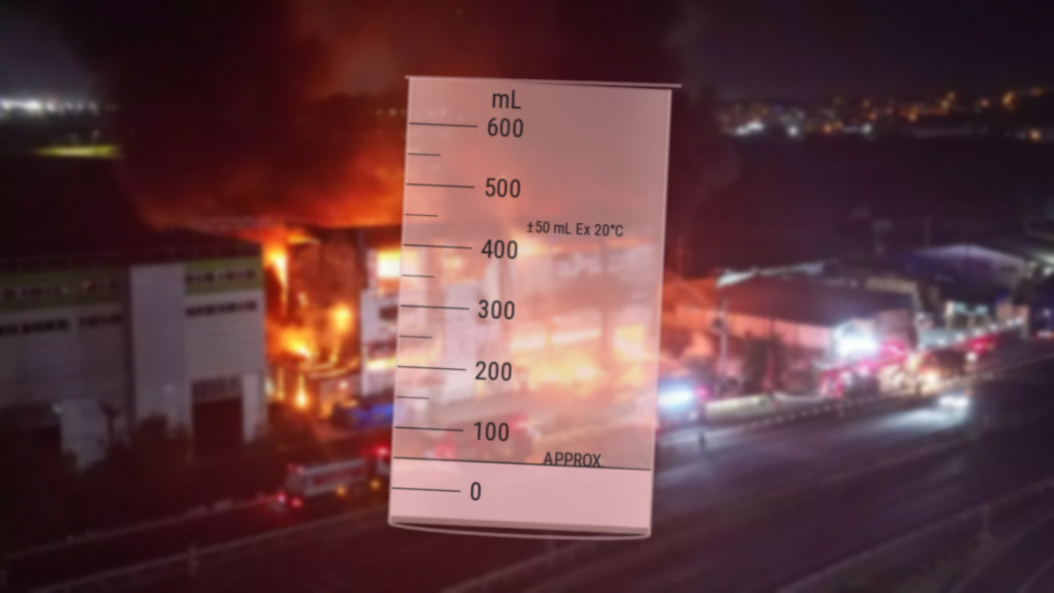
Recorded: 50 mL
